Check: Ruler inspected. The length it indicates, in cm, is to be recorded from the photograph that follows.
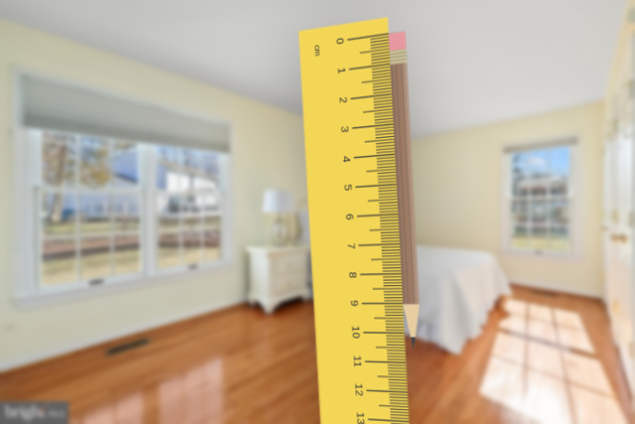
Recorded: 10.5 cm
